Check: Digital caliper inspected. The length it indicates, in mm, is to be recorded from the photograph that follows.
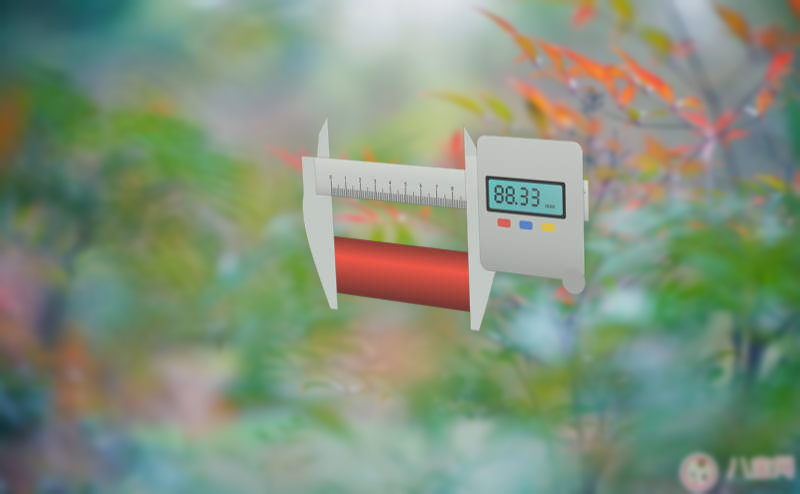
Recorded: 88.33 mm
